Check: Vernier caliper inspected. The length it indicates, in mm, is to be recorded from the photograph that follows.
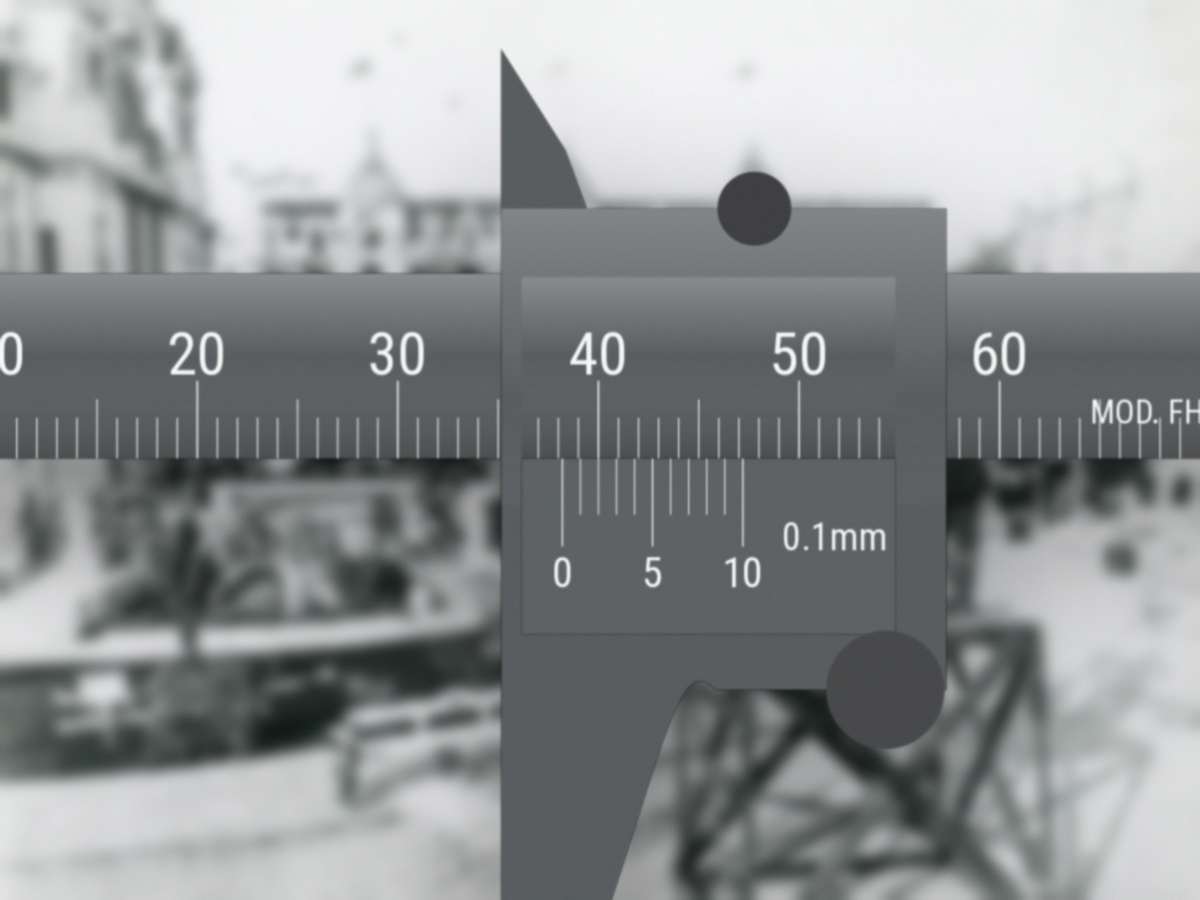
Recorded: 38.2 mm
